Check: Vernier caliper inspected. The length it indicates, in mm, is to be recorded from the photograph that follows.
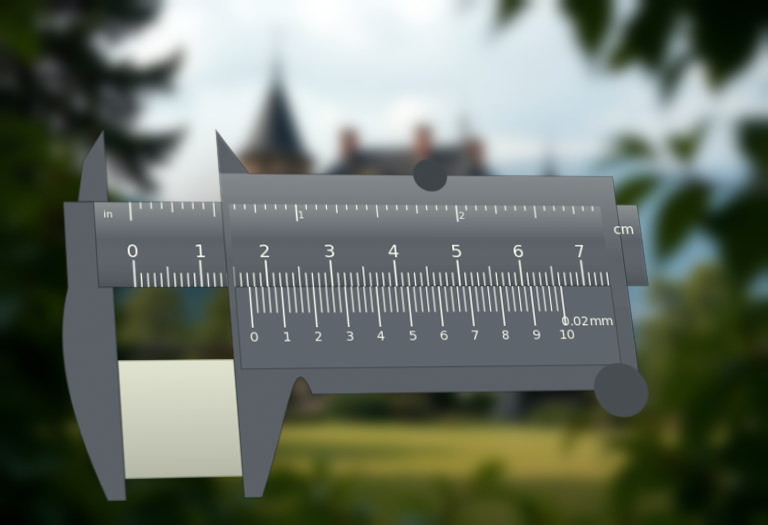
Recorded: 17.2 mm
